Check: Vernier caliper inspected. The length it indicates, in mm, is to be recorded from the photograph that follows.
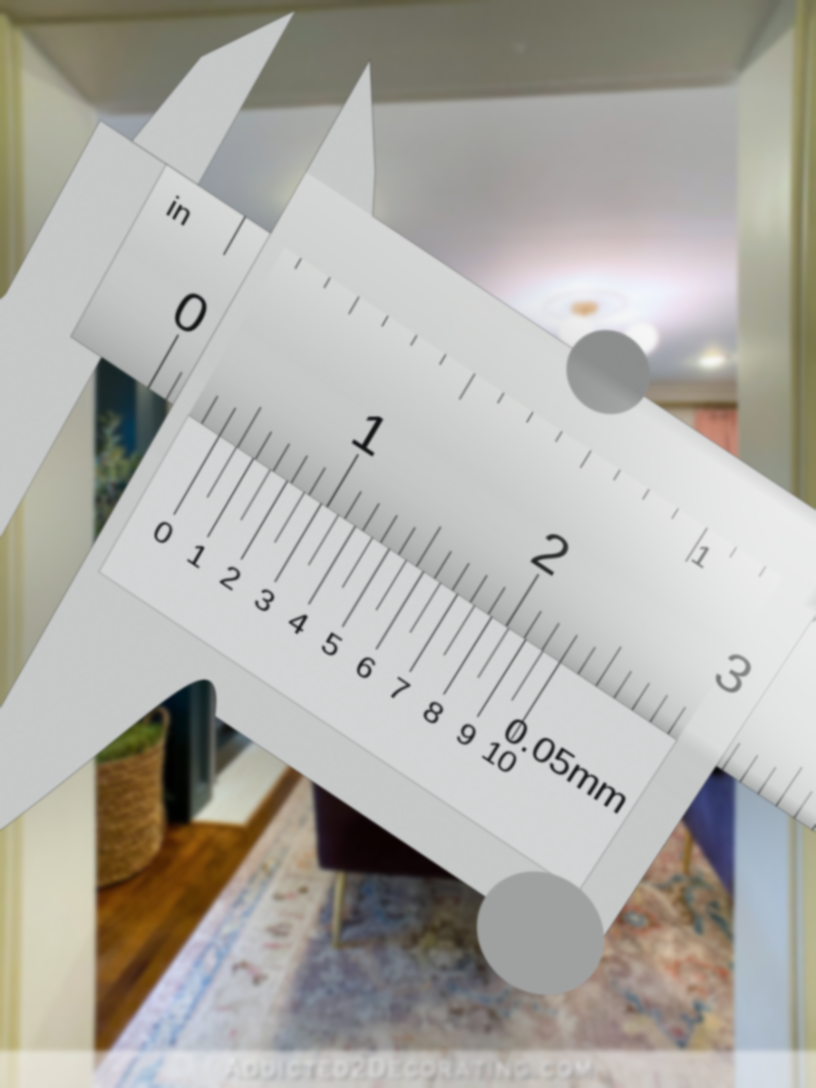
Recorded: 4.0 mm
